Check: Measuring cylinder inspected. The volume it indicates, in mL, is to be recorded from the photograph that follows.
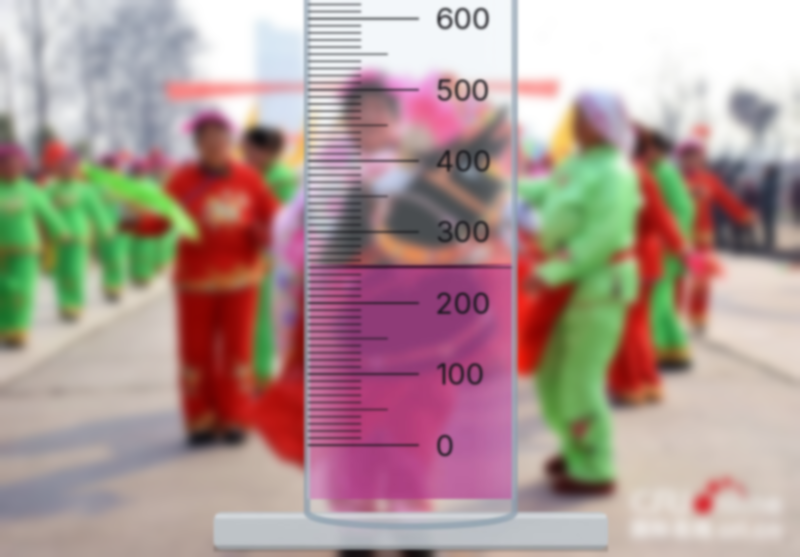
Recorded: 250 mL
